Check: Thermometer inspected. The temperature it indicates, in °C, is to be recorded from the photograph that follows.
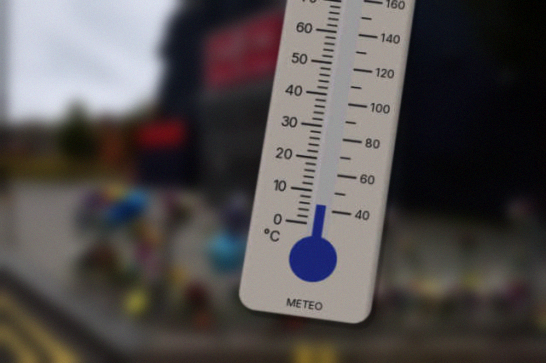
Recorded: 6 °C
